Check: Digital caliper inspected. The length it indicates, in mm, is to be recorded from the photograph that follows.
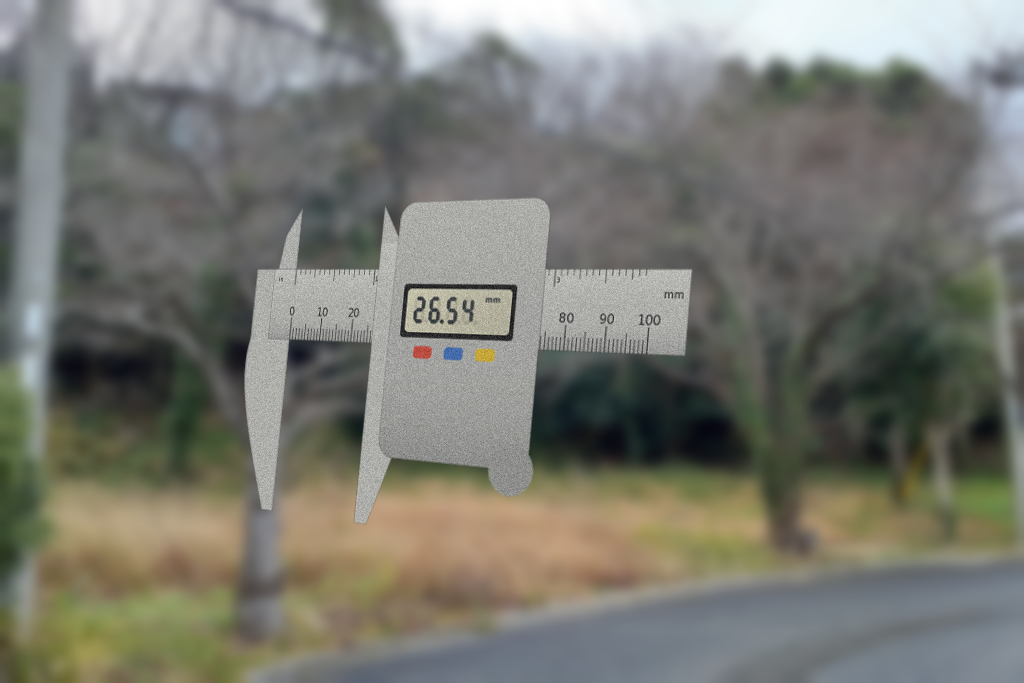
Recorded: 26.54 mm
